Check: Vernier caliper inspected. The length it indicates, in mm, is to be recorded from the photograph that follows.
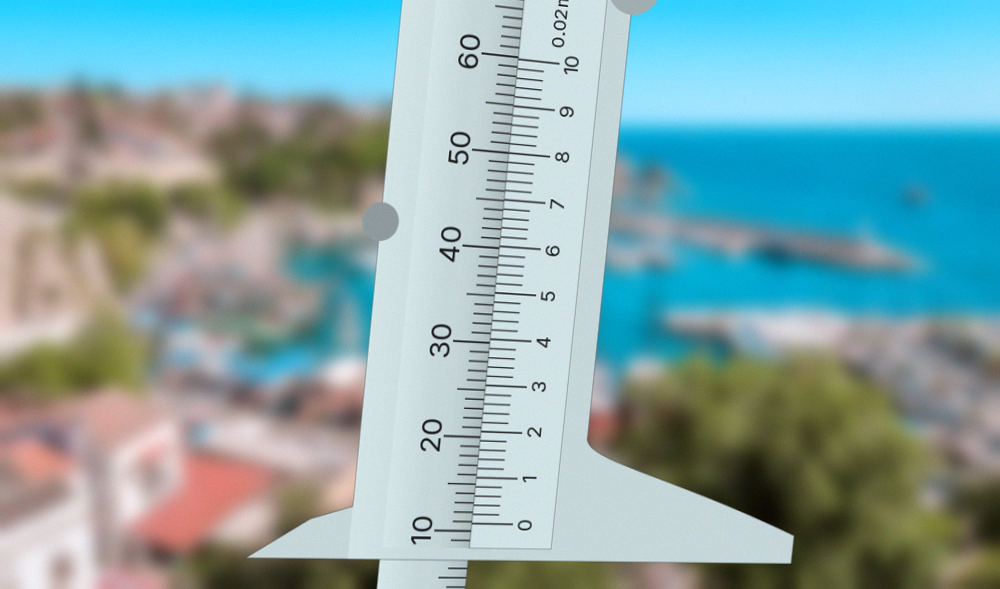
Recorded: 10.8 mm
